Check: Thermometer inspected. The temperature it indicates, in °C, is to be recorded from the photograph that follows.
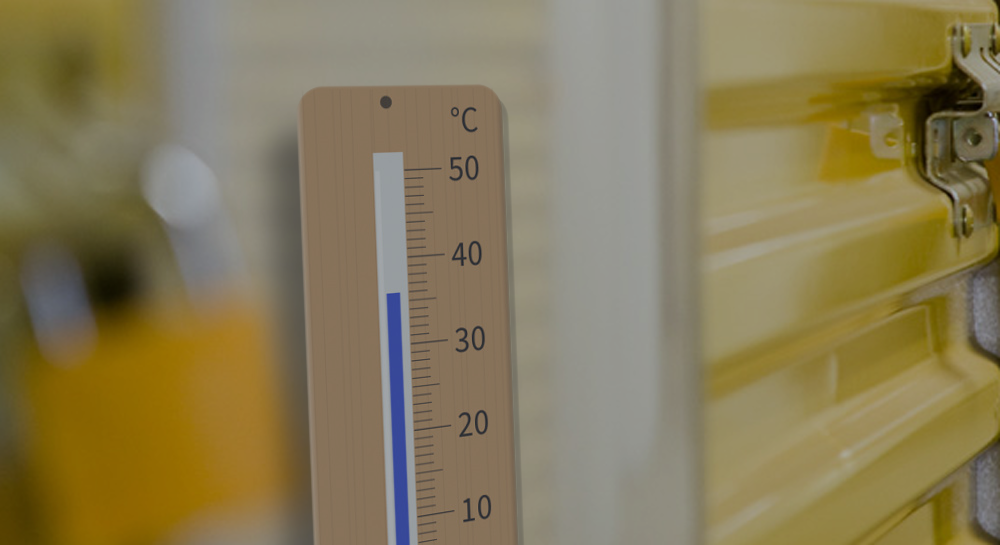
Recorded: 36 °C
